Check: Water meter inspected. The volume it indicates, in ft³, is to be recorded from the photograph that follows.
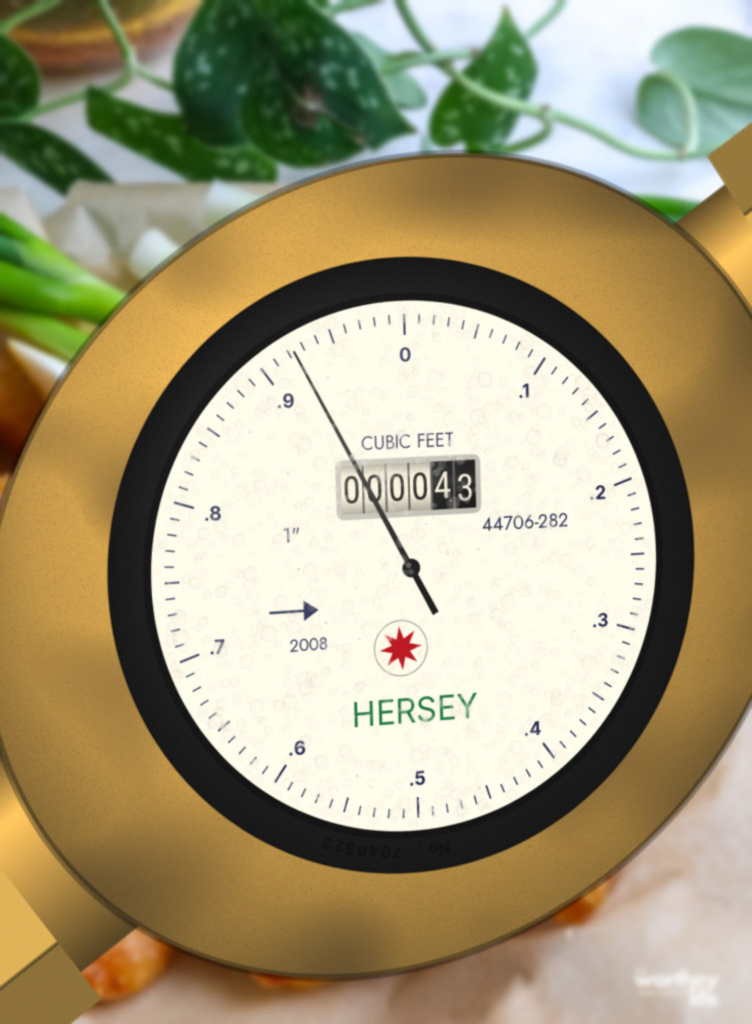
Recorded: 42.92 ft³
